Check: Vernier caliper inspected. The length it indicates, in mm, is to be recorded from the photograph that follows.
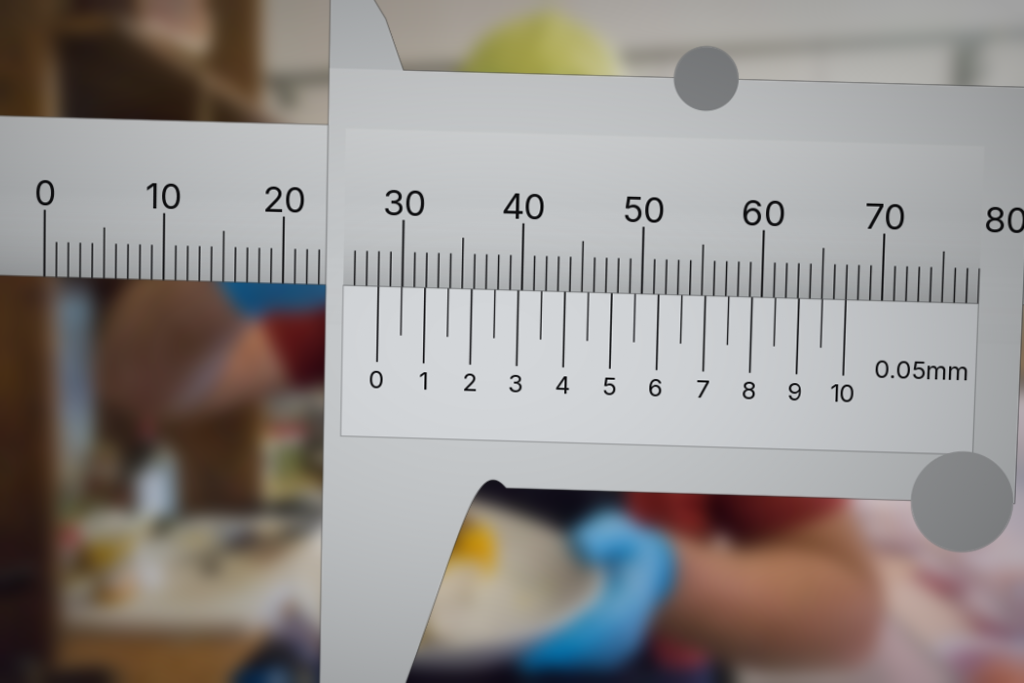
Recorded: 28.0 mm
